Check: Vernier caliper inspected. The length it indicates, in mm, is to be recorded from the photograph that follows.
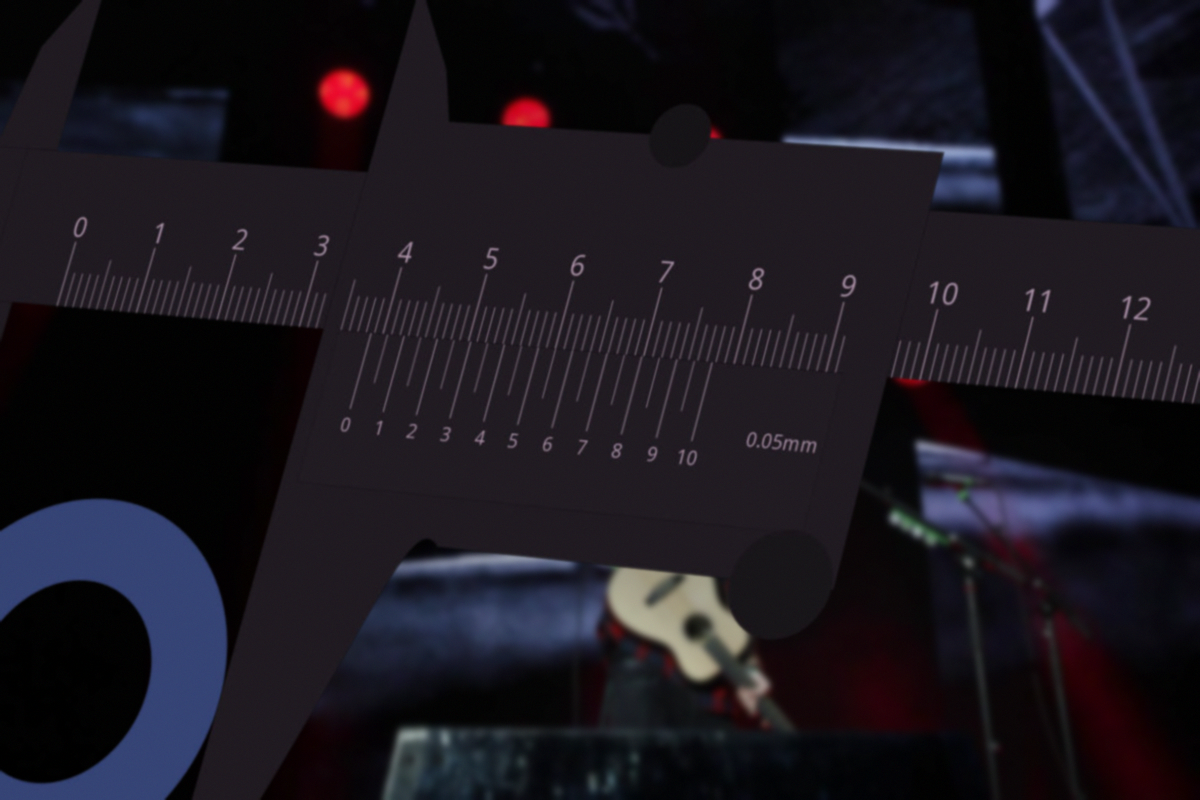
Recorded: 38.6 mm
